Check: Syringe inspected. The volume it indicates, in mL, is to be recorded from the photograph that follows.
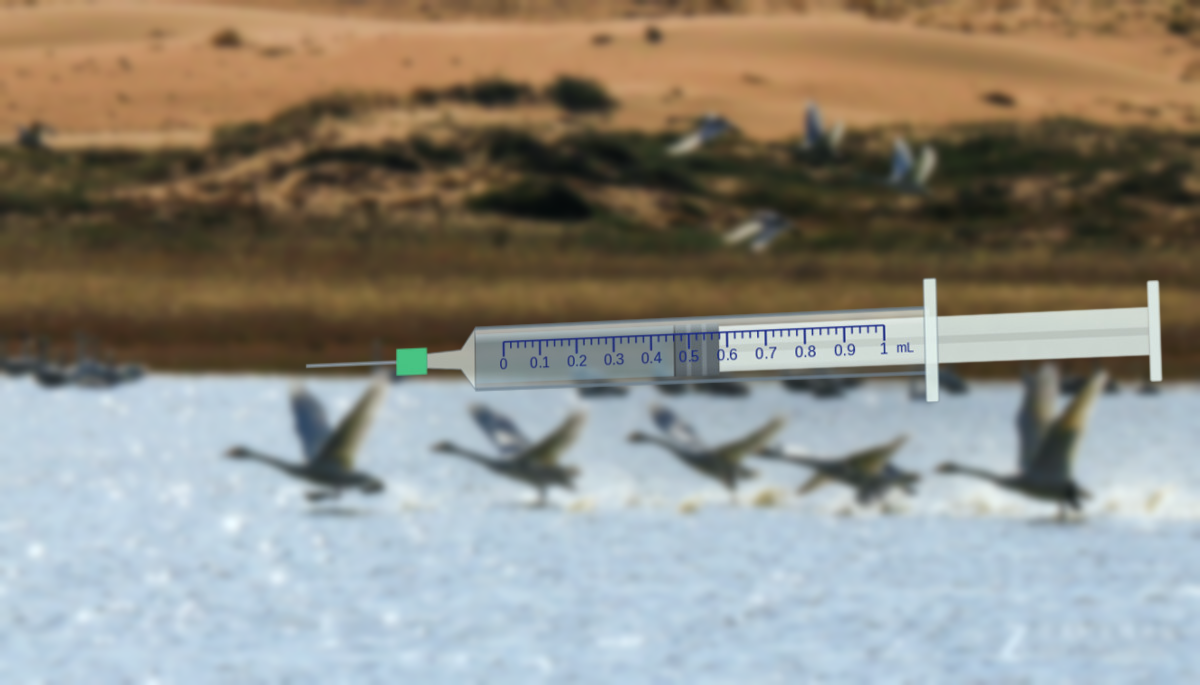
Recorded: 0.46 mL
